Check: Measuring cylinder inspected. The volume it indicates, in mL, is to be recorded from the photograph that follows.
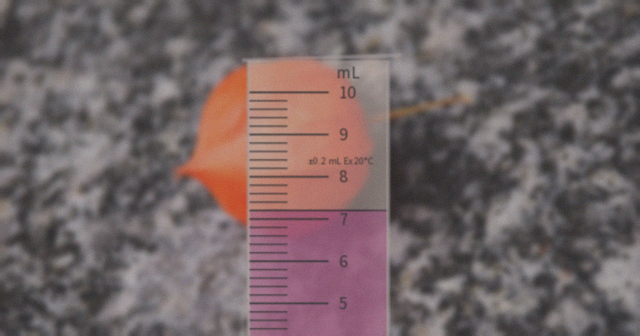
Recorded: 7.2 mL
